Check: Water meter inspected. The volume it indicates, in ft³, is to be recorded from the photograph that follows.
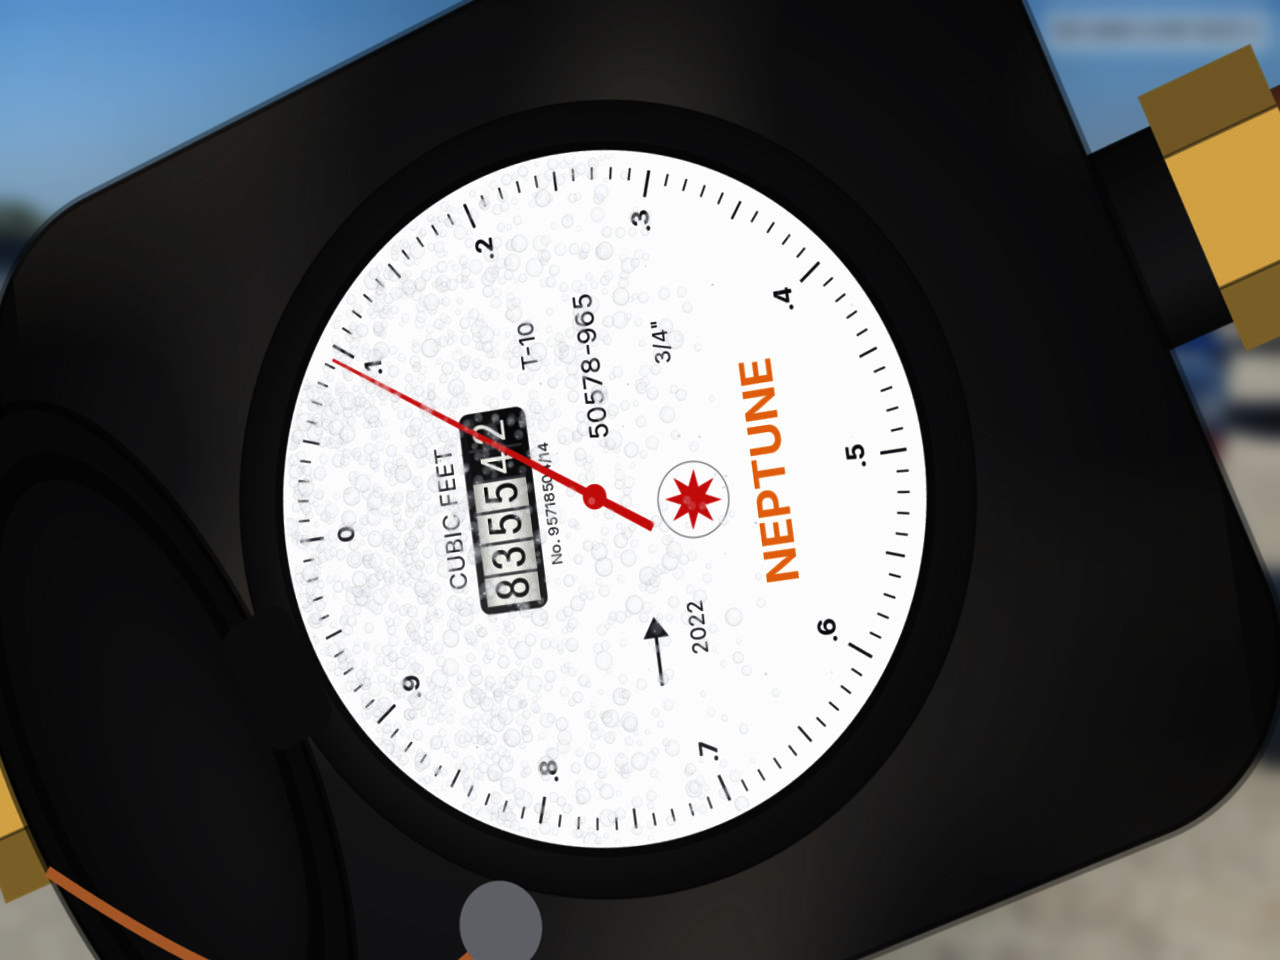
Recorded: 835542.09 ft³
